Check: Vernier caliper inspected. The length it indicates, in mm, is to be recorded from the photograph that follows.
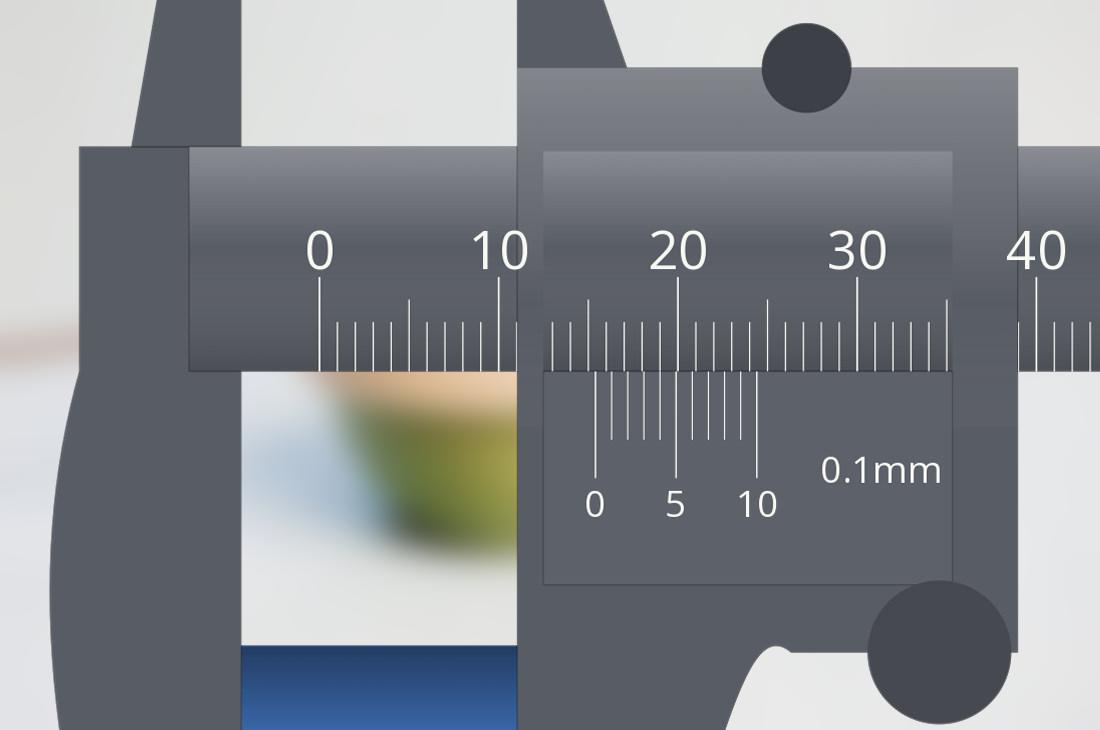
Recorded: 15.4 mm
